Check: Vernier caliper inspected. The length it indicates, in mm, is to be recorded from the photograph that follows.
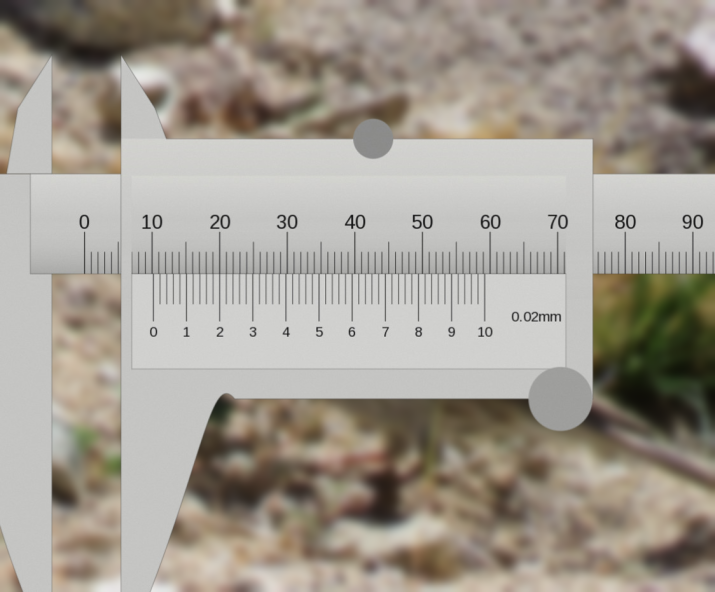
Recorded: 10.2 mm
